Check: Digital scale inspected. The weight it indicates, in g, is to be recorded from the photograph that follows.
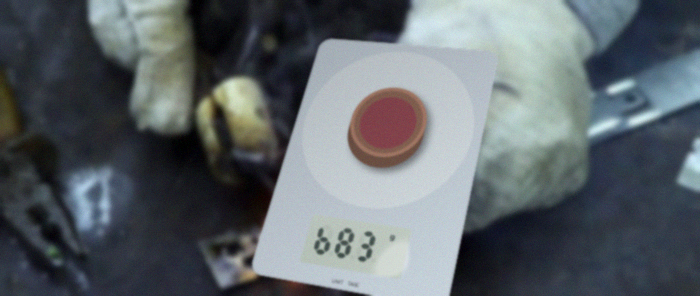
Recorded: 683 g
